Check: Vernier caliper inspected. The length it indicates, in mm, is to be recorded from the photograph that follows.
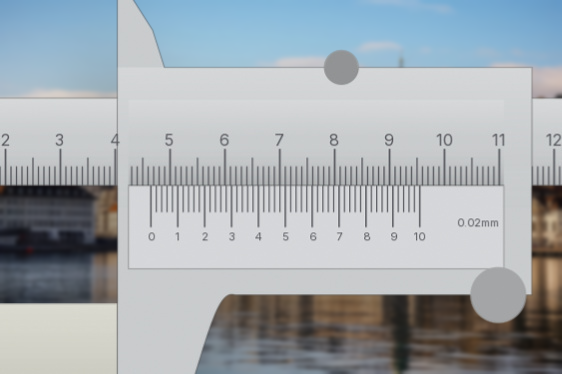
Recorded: 46.5 mm
